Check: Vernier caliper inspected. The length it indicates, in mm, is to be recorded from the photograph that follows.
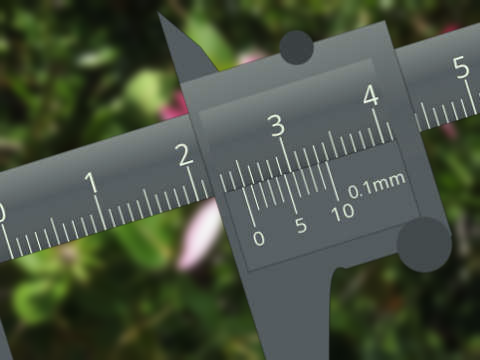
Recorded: 24.8 mm
